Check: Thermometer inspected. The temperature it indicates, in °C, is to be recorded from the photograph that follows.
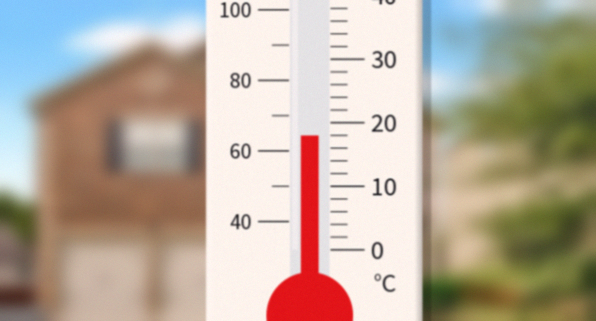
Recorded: 18 °C
